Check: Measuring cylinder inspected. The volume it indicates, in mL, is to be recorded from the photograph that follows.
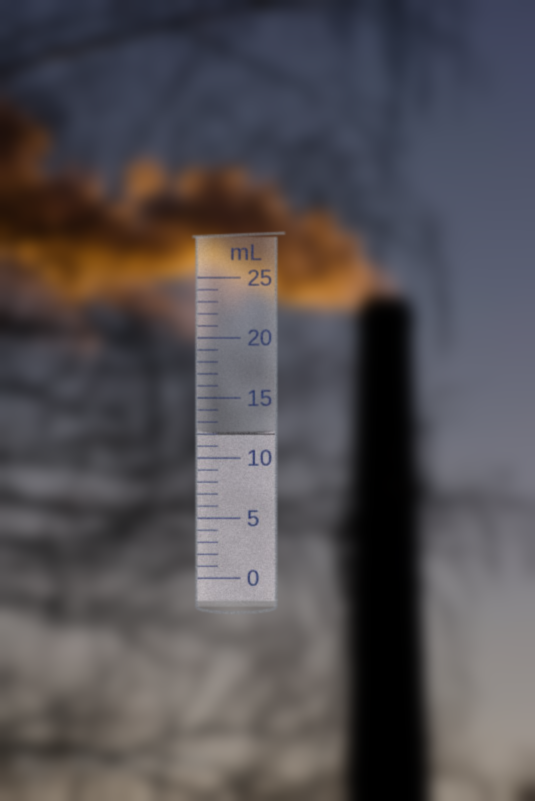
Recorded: 12 mL
